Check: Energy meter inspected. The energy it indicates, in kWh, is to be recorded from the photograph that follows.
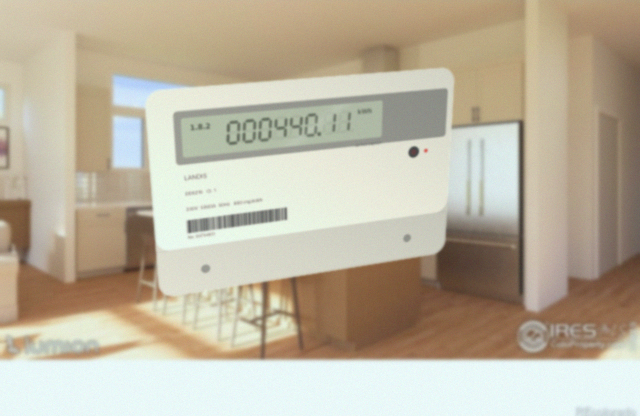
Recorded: 440.11 kWh
